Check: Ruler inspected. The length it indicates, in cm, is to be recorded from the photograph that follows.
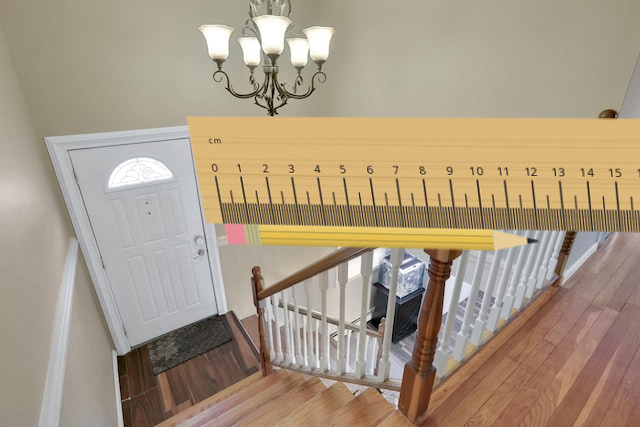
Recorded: 12 cm
